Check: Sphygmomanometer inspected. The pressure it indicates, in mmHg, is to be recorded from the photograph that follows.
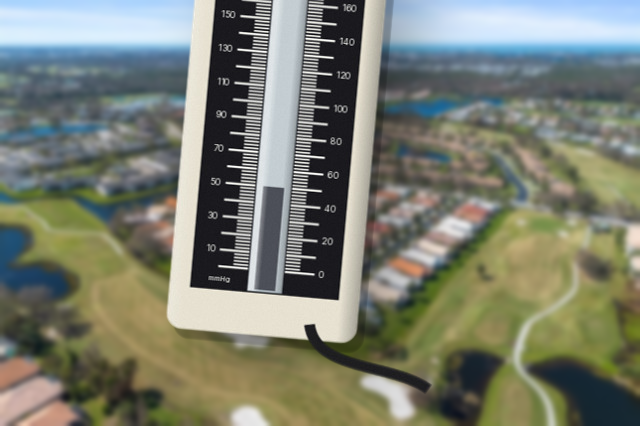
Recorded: 50 mmHg
